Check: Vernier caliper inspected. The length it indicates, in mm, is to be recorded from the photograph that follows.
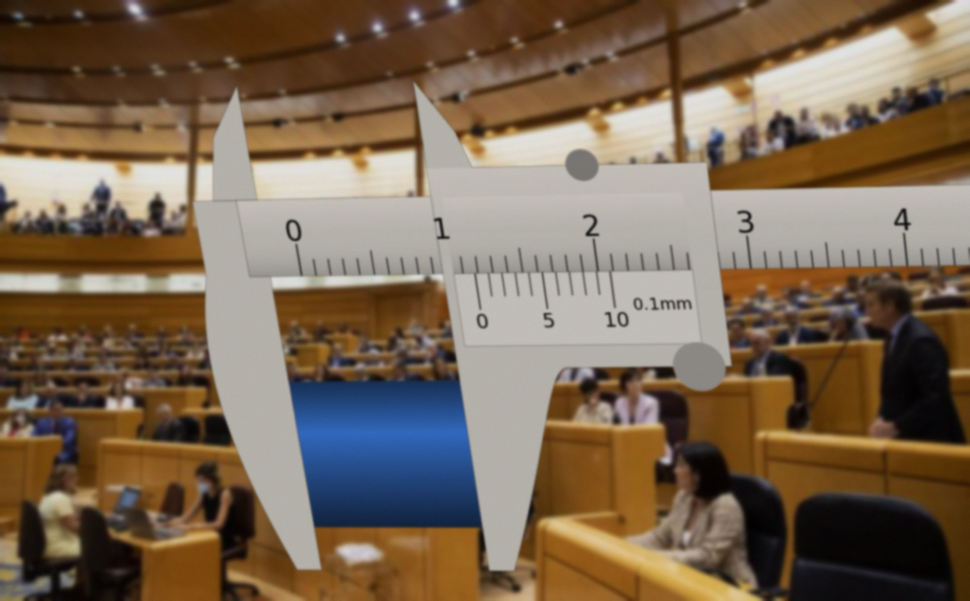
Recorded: 11.8 mm
